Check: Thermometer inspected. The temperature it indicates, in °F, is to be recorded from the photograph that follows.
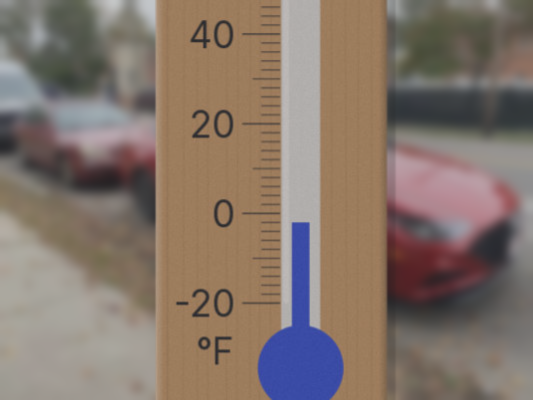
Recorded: -2 °F
